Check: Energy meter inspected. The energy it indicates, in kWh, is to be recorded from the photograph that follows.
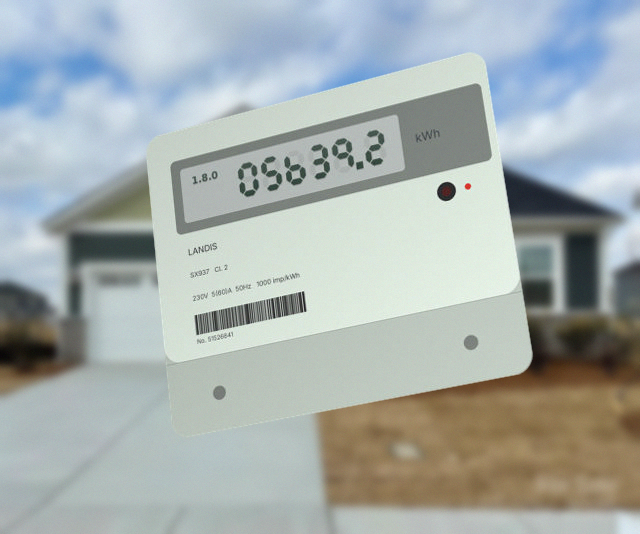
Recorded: 5639.2 kWh
